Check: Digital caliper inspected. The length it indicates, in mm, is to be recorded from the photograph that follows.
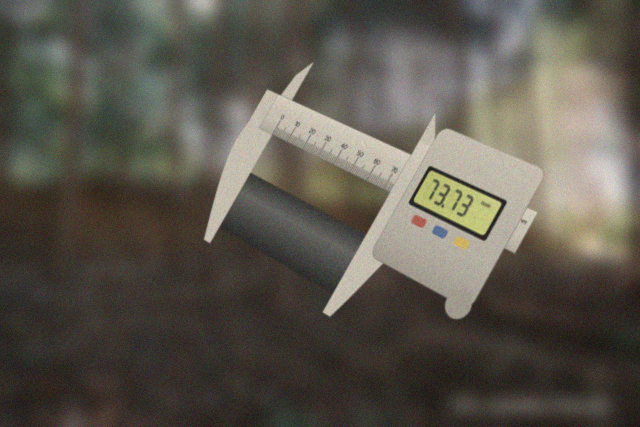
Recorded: 73.73 mm
